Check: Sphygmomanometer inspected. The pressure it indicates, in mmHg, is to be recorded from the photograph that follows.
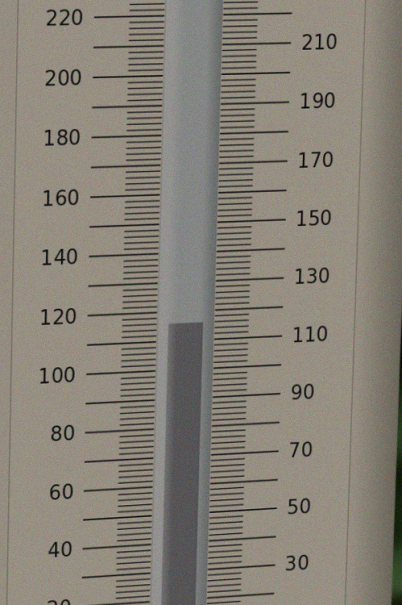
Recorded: 116 mmHg
